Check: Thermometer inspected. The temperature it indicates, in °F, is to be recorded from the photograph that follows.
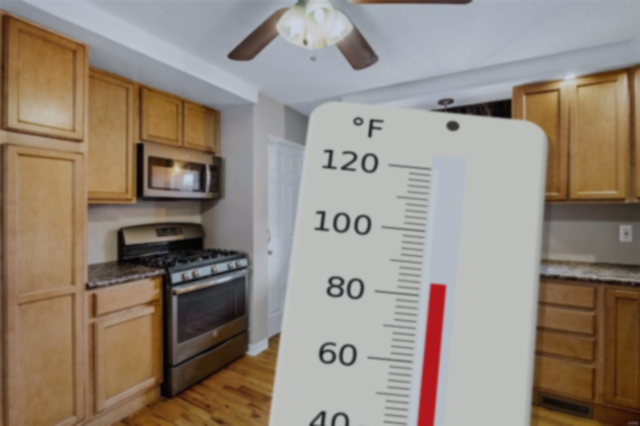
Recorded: 84 °F
